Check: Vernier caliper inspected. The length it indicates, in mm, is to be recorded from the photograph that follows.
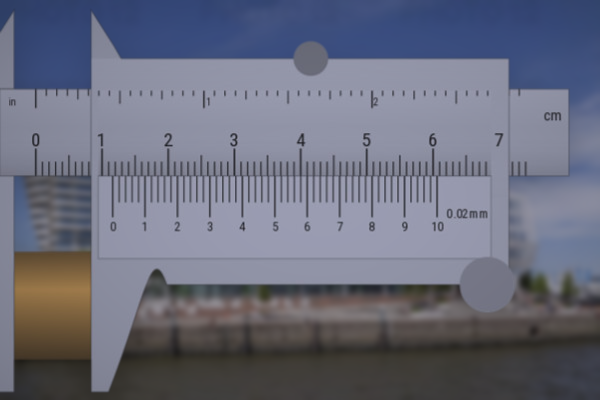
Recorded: 11.6 mm
